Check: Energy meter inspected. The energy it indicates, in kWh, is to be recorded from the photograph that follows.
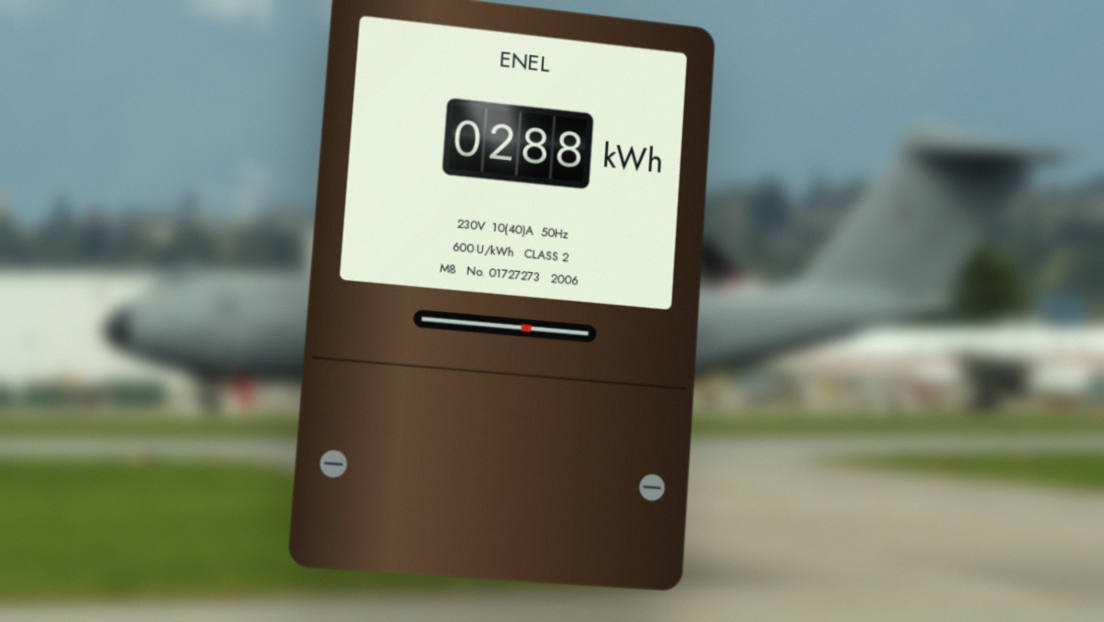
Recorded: 288 kWh
